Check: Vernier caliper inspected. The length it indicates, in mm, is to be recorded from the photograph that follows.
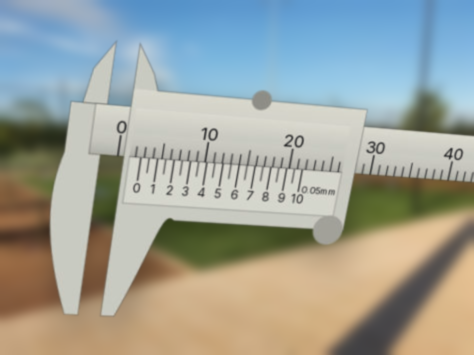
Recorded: 2.6 mm
